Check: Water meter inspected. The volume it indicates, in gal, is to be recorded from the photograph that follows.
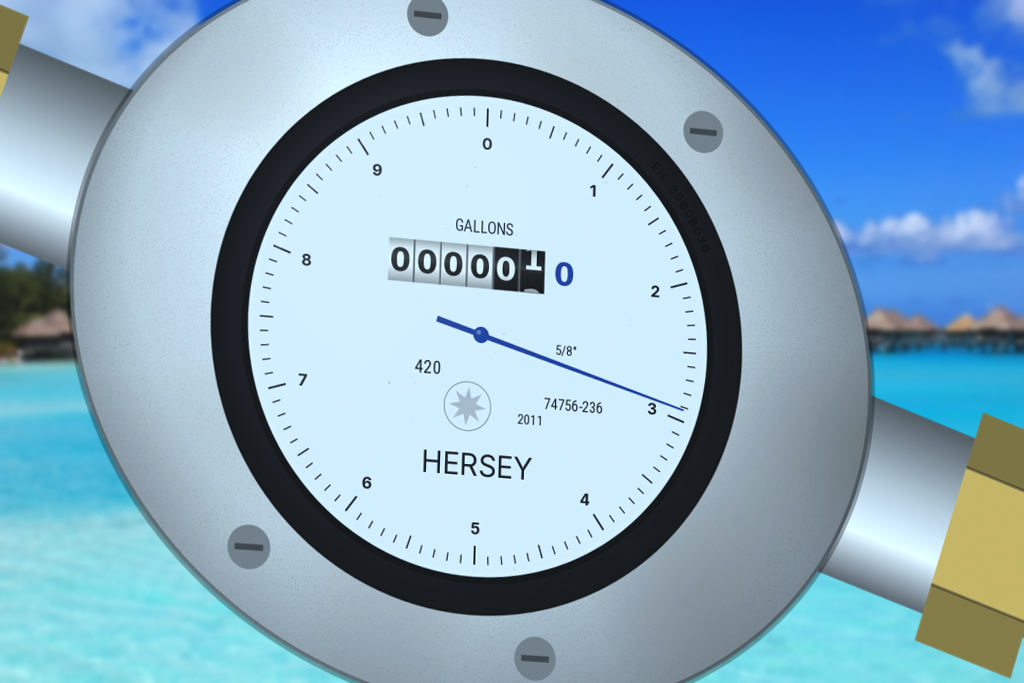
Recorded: 12.9 gal
